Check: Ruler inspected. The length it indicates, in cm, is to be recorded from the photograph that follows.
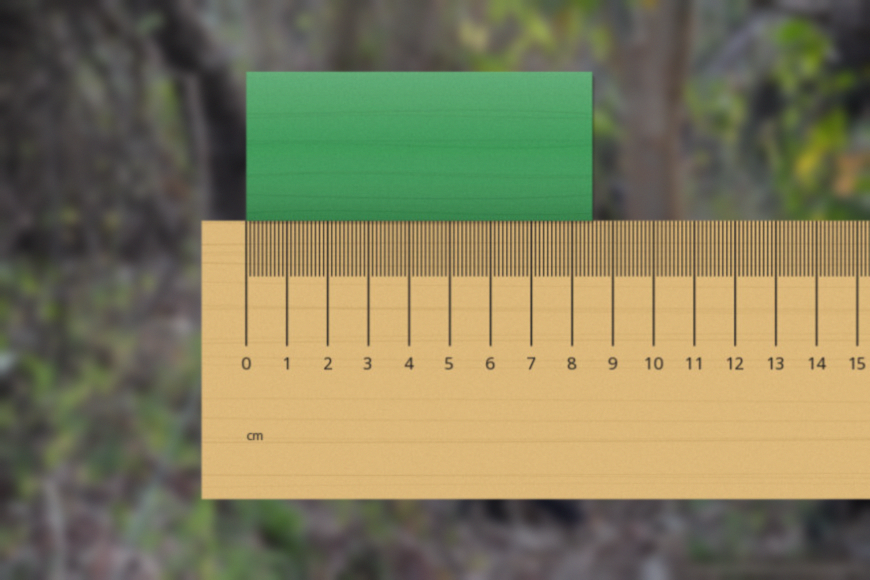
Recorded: 8.5 cm
